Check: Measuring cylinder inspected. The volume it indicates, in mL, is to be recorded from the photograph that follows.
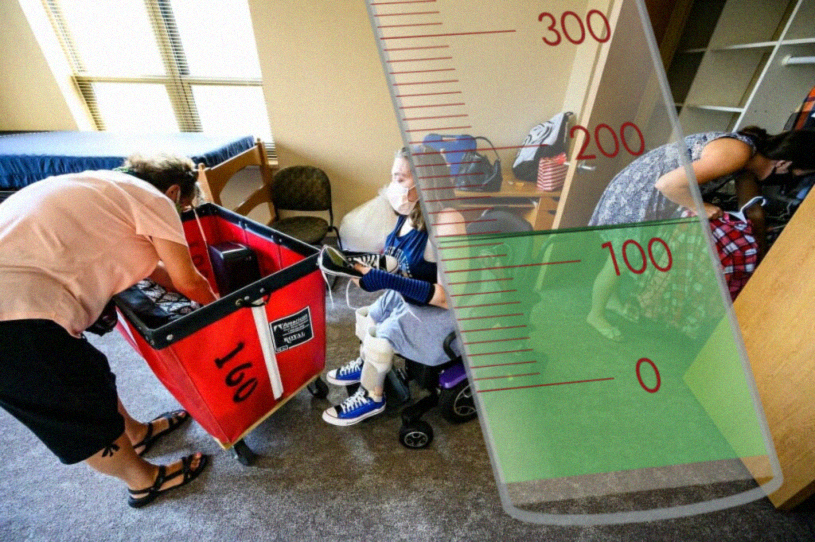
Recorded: 125 mL
